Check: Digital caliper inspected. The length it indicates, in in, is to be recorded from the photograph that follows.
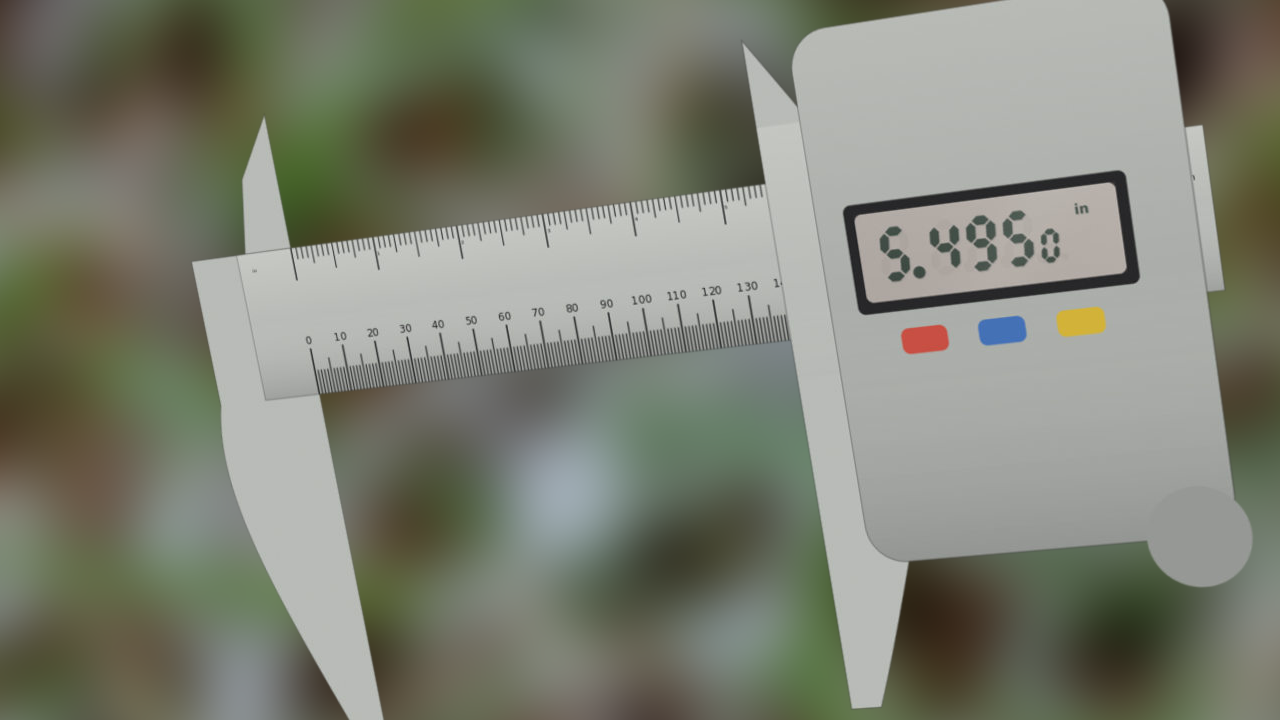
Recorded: 5.4950 in
